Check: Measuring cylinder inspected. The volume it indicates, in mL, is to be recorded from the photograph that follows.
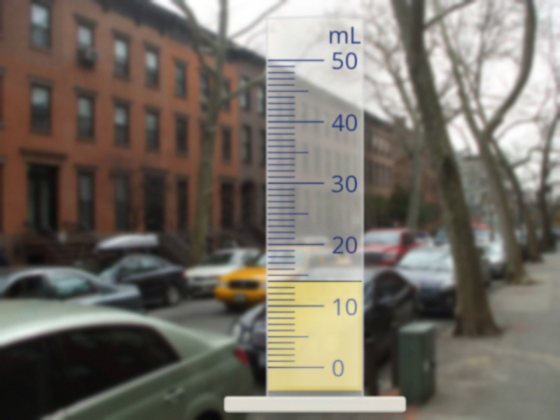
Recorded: 14 mL
